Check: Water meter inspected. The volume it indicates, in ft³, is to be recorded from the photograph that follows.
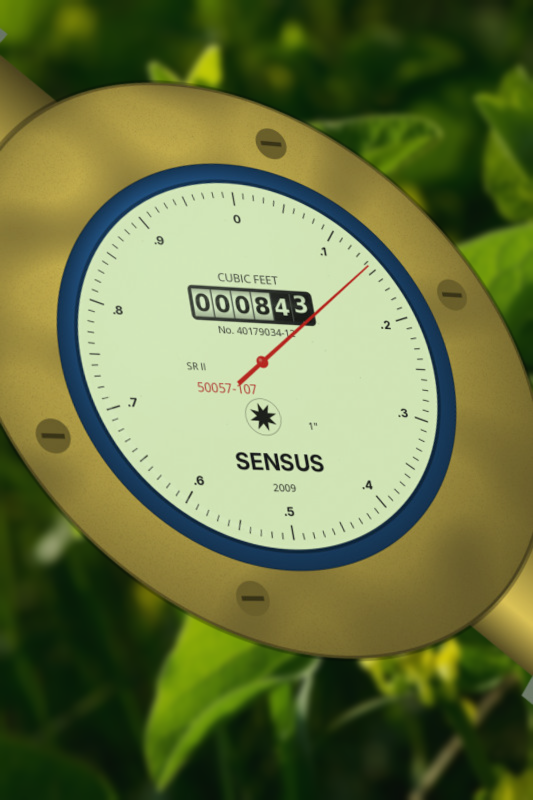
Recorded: 843.14 ft³
